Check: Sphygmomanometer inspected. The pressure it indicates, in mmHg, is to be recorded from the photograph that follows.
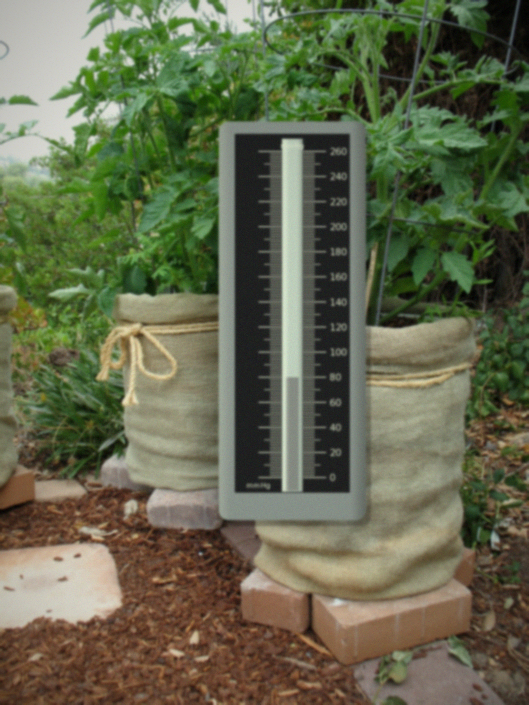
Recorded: 80 mmHg
